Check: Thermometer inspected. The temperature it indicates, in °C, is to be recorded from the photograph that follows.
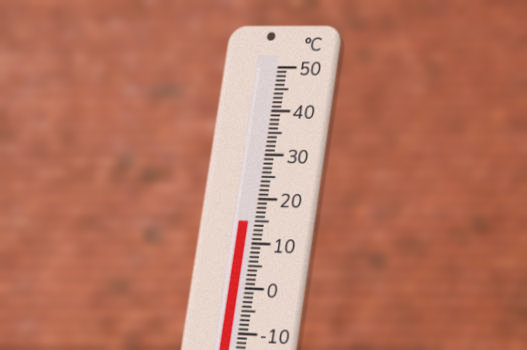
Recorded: 15 °C
